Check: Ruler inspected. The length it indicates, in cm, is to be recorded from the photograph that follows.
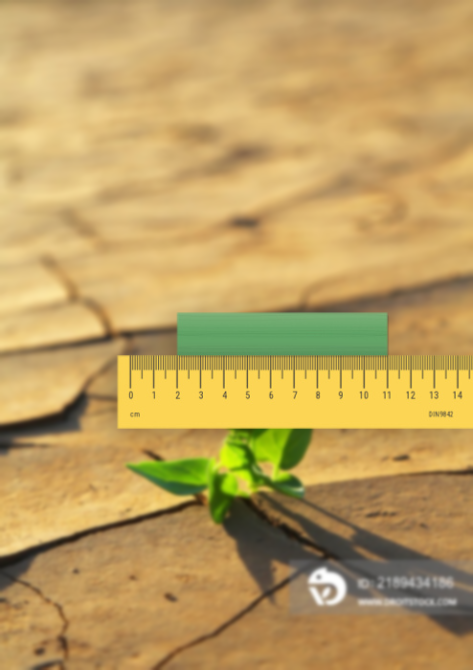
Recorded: 9 cm
